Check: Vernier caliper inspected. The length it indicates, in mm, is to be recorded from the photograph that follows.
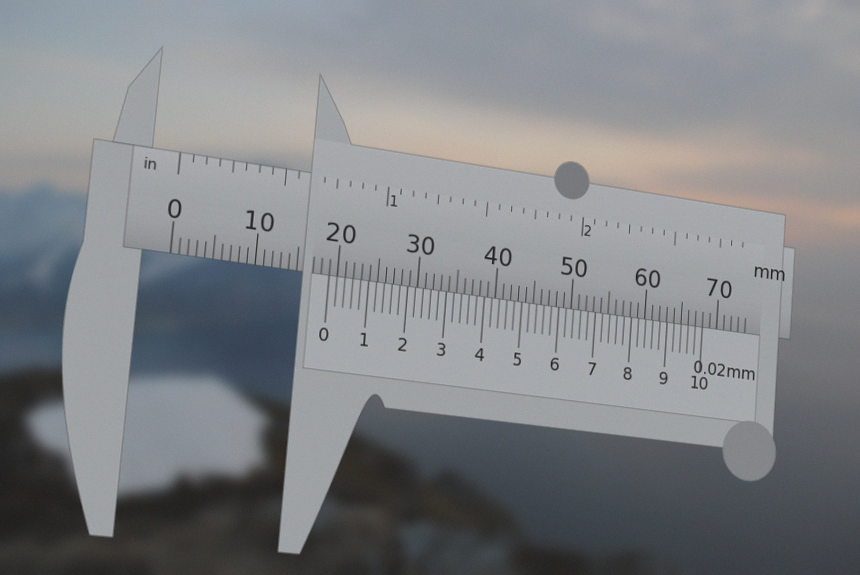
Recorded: 19.0 mm
